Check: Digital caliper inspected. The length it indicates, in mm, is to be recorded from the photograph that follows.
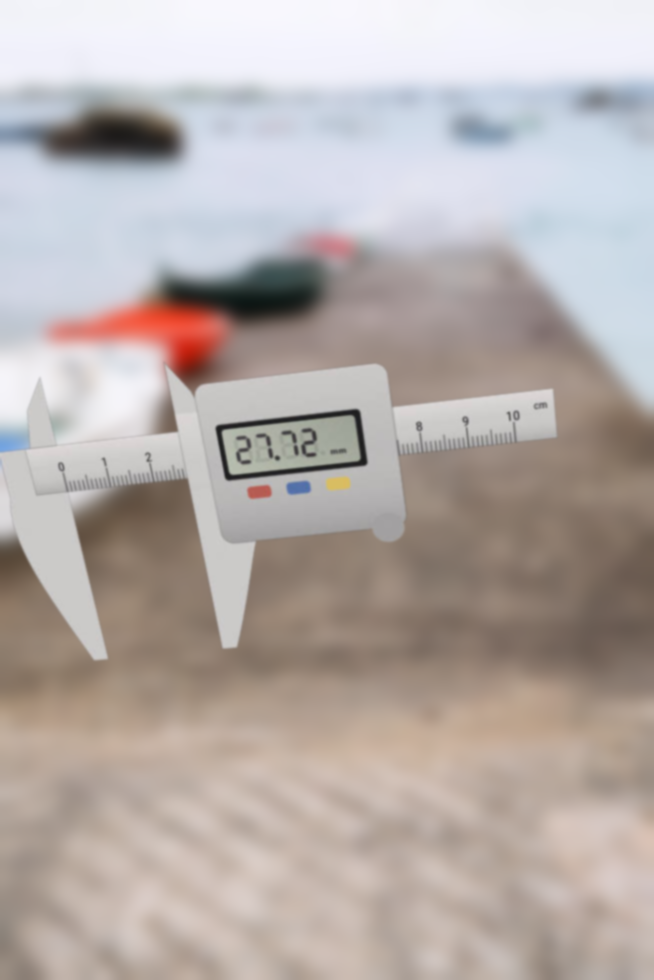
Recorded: 27.72 mm
